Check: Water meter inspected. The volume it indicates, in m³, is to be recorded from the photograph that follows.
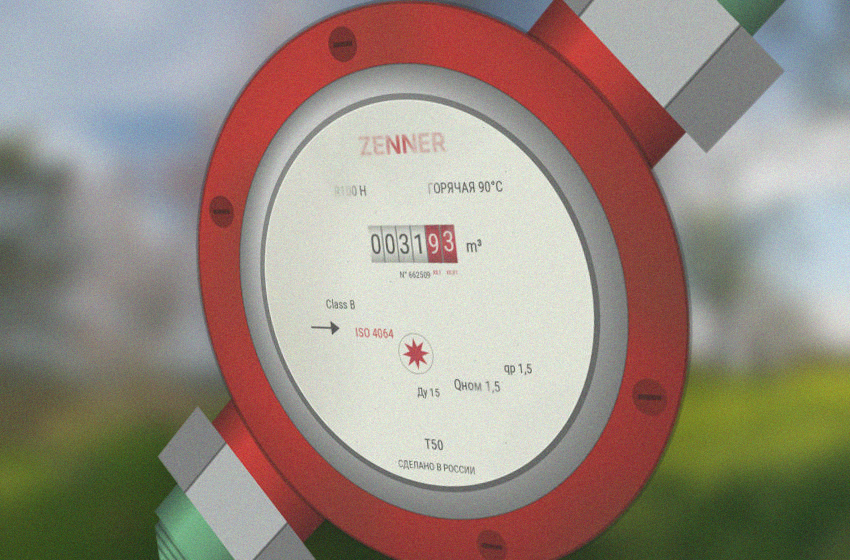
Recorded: 31.93 m³
